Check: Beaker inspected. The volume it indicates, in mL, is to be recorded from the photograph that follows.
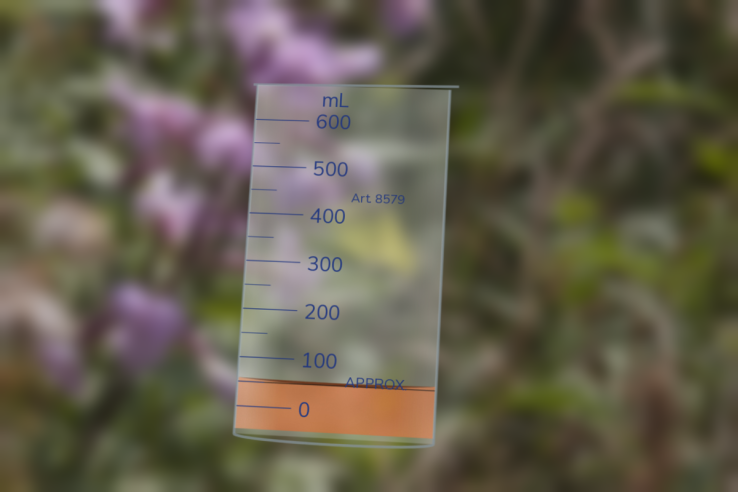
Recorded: 50 mL
